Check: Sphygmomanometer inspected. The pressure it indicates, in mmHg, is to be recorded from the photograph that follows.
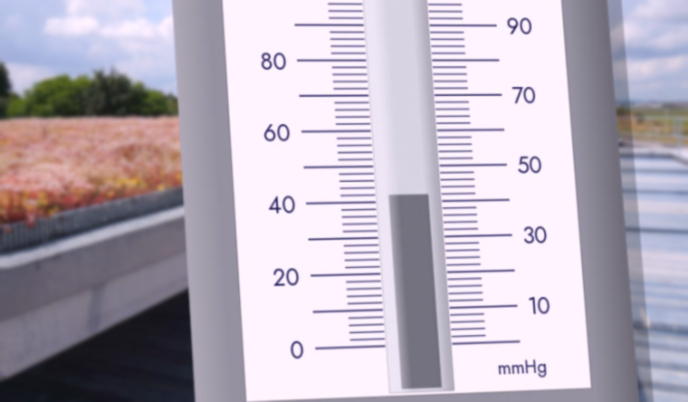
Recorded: 42 mmHg
